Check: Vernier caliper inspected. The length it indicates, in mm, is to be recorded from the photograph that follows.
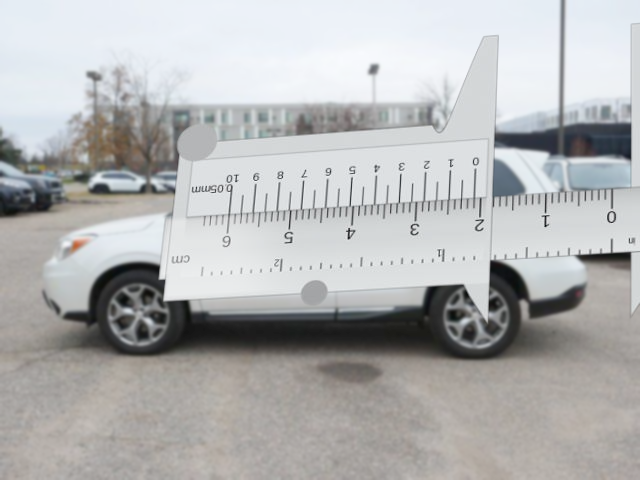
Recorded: 21.0 mm
